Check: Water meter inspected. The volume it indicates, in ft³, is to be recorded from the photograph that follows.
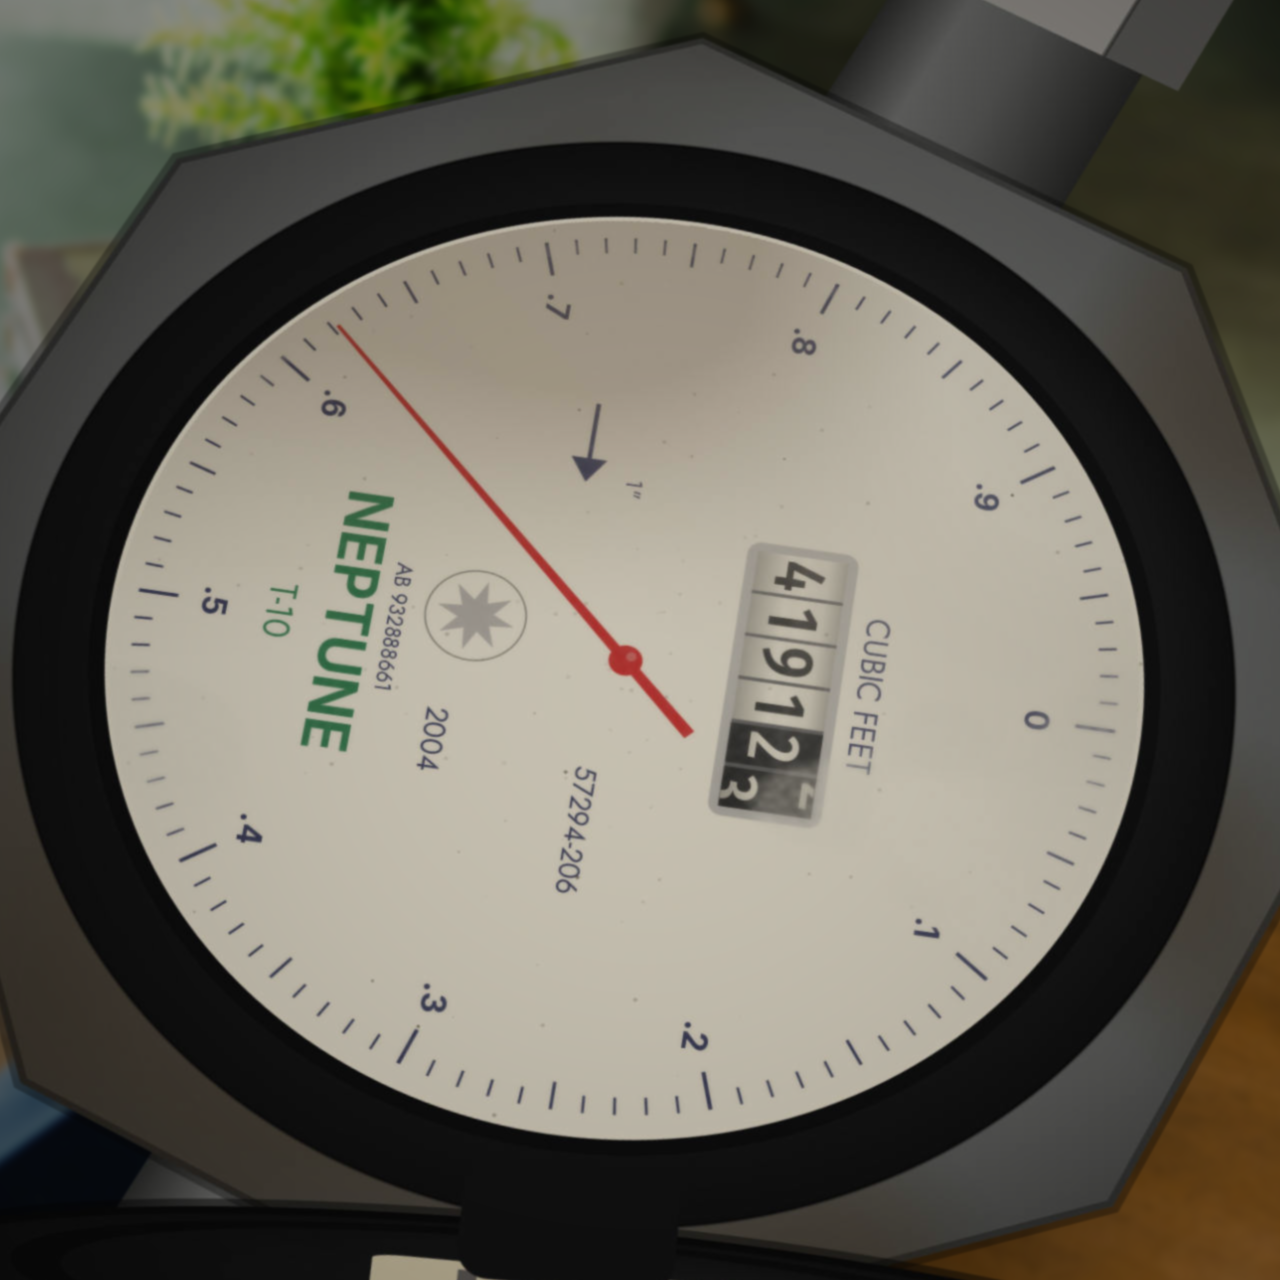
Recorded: 419122.62 ft³
